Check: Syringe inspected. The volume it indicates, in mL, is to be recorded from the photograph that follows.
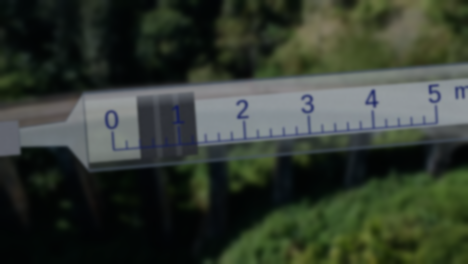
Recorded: 0.4 mL
